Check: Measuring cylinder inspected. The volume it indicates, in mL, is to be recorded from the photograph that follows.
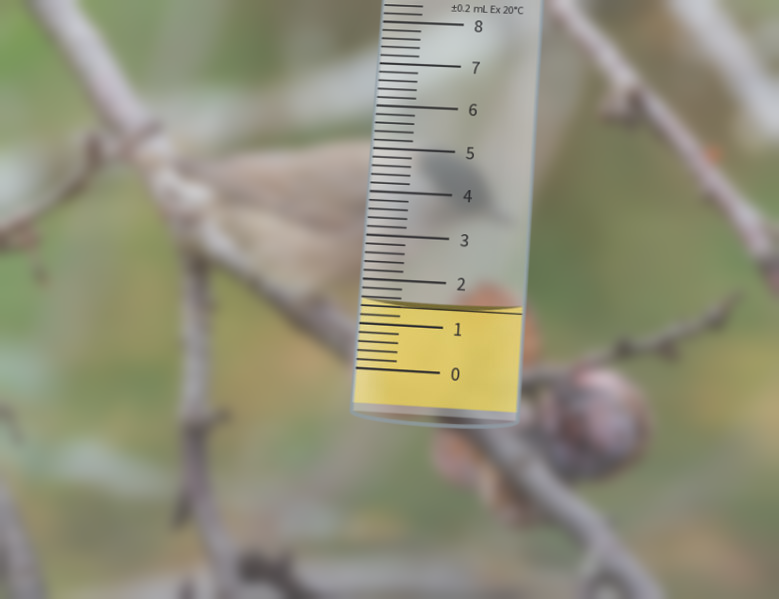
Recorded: 1.4 mL
